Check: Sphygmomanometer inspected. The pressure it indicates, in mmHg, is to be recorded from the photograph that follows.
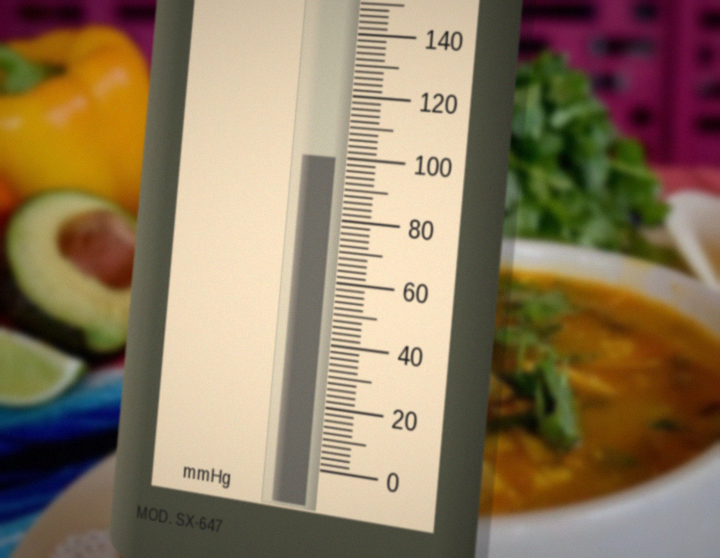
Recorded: 100 mmHg
